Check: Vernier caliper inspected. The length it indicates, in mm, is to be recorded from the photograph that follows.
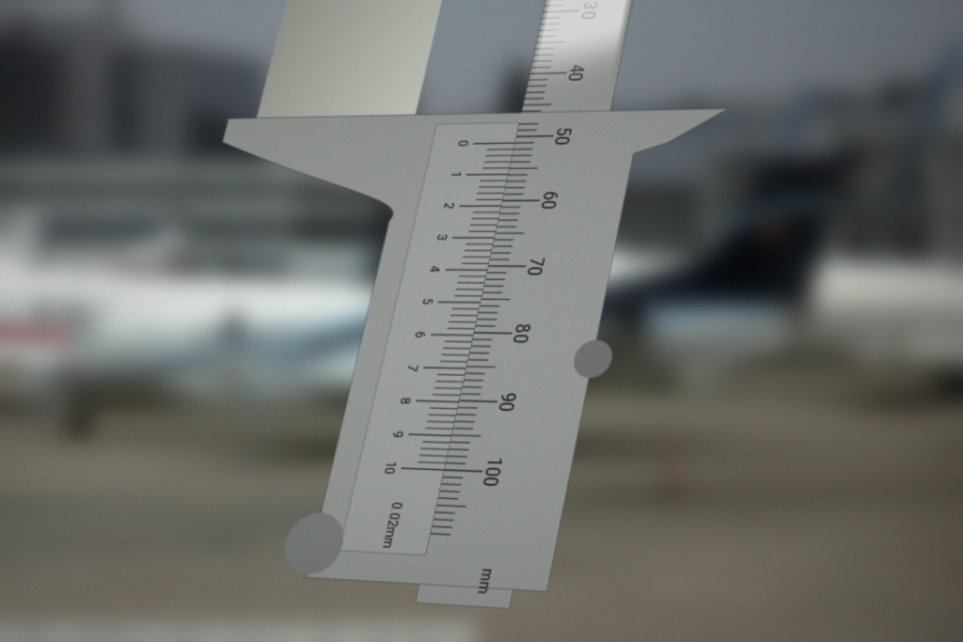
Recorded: 51.0 mm
